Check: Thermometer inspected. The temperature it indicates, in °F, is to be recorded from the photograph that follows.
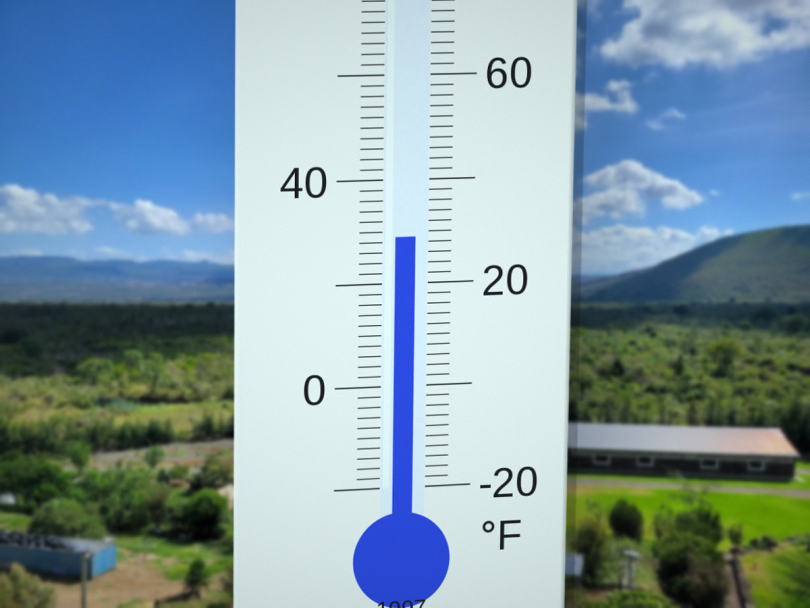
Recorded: 29 °F
